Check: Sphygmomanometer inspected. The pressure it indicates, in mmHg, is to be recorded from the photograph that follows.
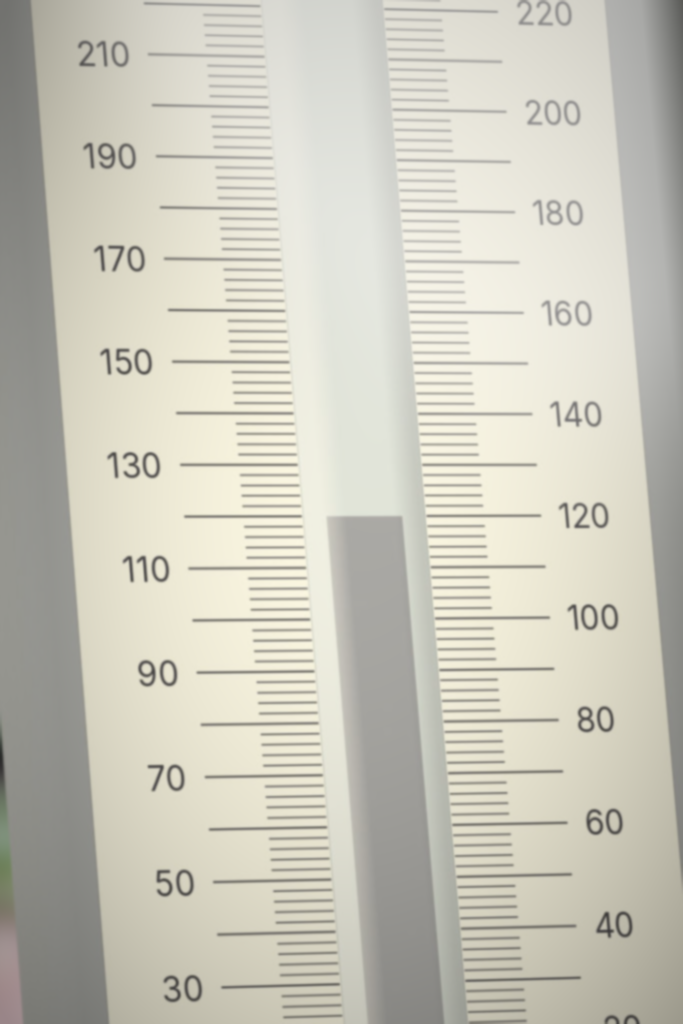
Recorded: 120 mmHg
